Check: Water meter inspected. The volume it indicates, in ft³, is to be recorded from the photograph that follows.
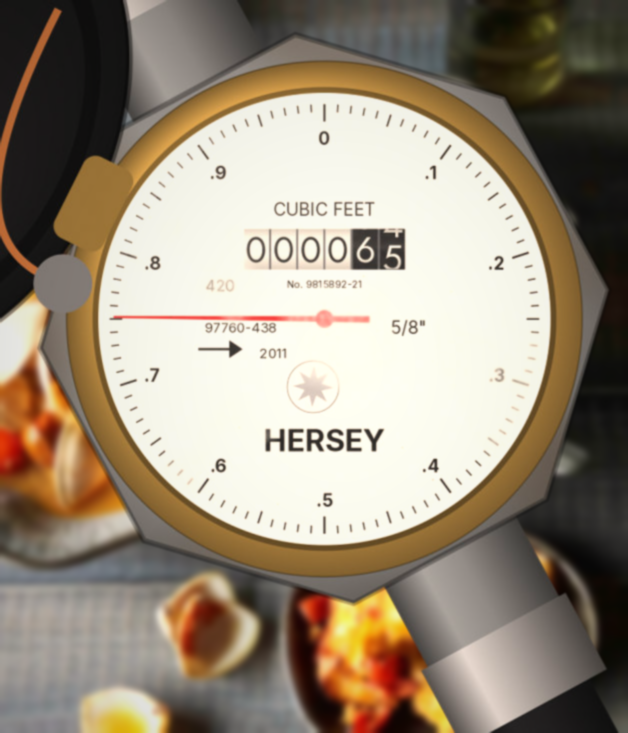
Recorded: 64.75 ft³
